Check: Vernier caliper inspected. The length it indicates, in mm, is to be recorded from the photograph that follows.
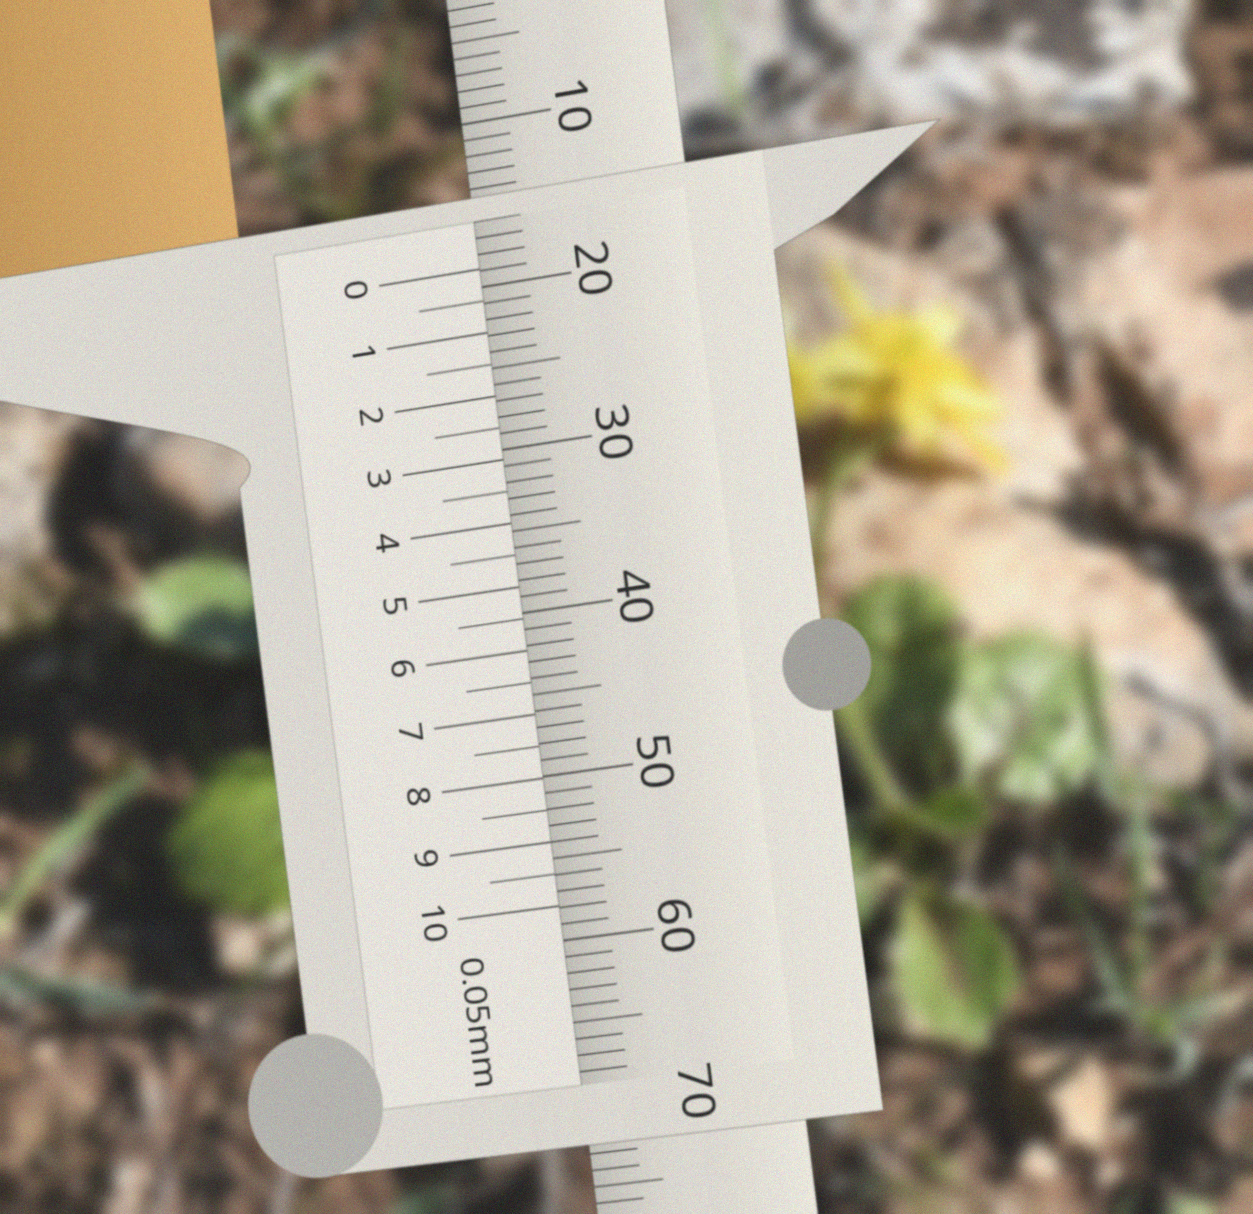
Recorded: 18.9 mm
